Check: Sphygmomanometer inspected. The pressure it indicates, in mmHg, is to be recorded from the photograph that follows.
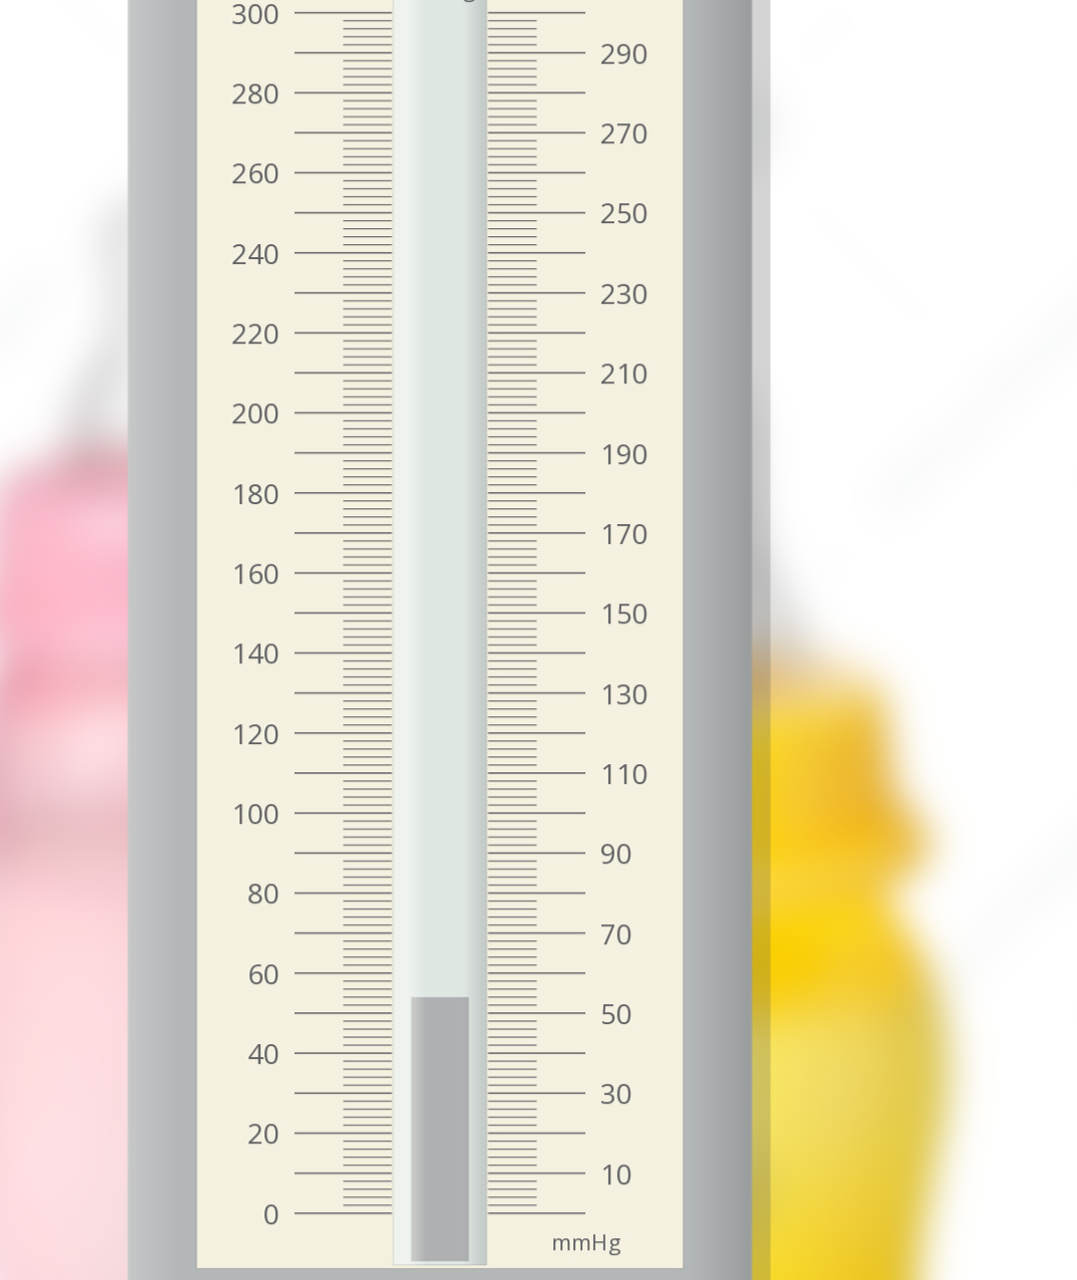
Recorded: 54 mmHg
